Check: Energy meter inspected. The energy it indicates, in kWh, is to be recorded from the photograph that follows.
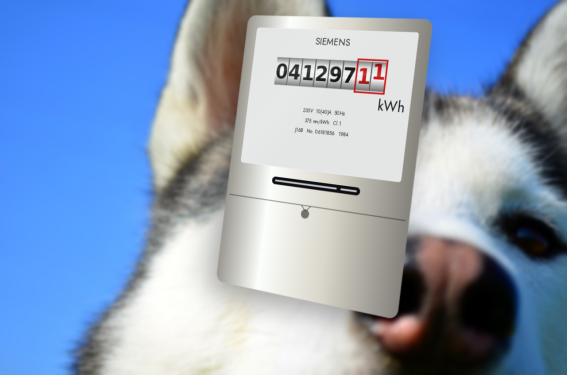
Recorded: 41297.11 kWh
